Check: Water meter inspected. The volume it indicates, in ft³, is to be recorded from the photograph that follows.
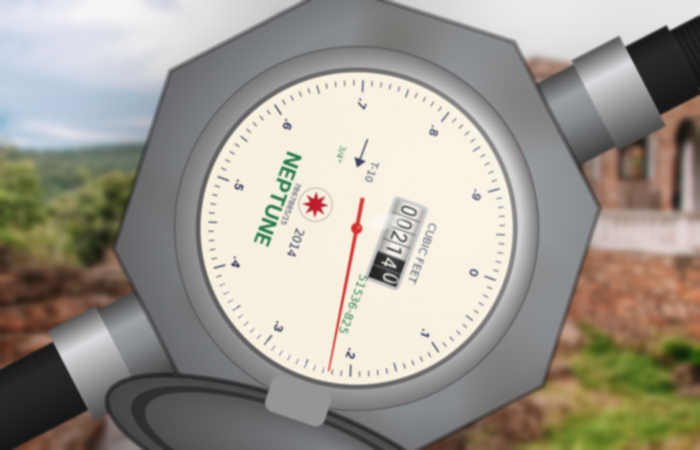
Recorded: 2140.22 ft³
